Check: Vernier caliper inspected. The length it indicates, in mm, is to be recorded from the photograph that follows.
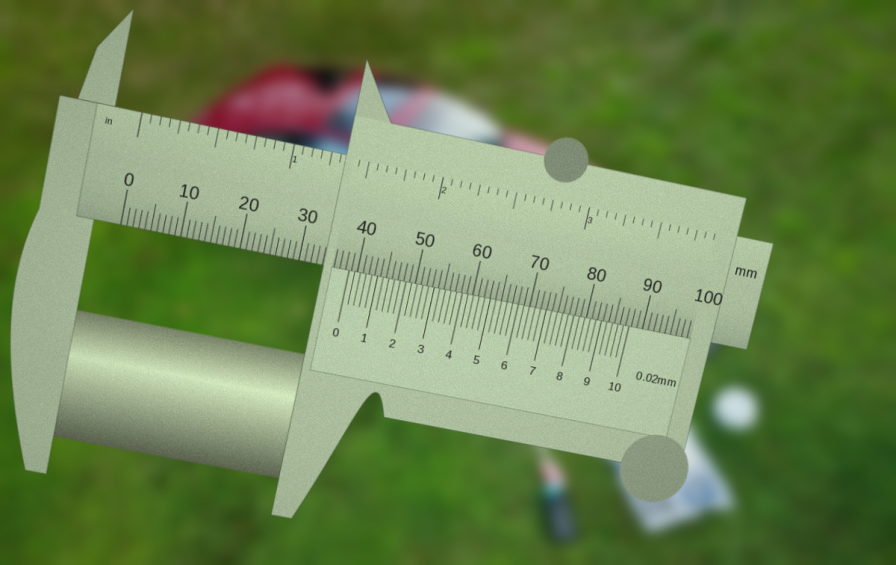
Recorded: 38.6 mm
